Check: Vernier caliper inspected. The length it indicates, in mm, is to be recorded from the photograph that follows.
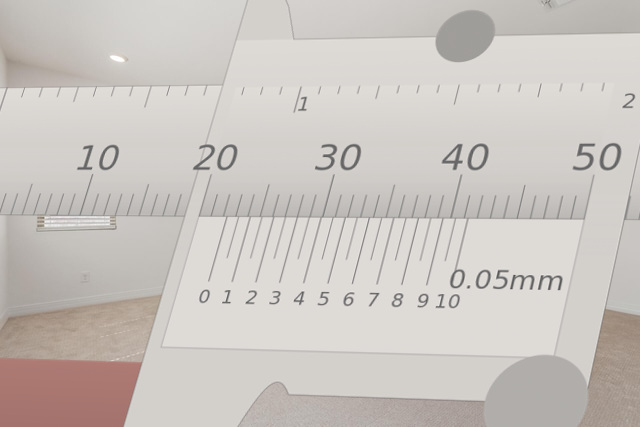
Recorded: 22.3 mm
